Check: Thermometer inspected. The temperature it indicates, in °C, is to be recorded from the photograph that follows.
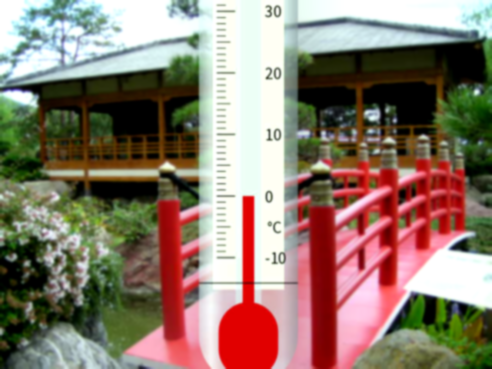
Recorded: 0 °C
